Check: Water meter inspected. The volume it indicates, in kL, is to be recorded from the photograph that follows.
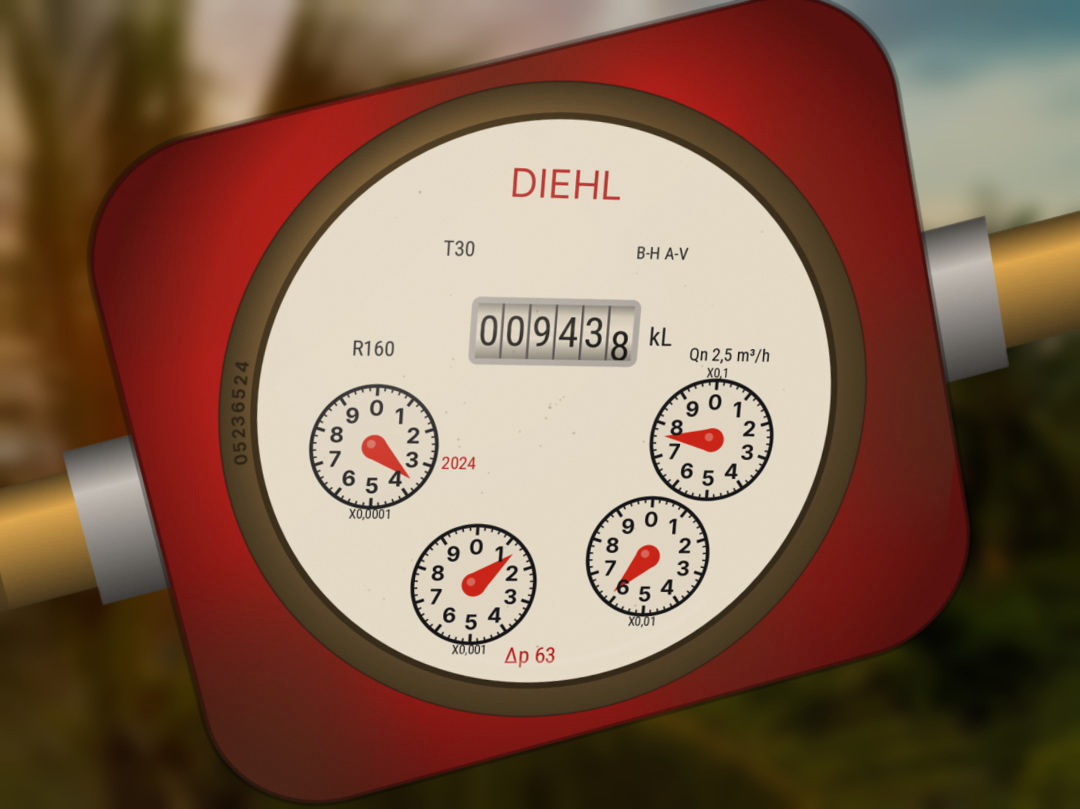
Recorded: 9437.7613 kL
